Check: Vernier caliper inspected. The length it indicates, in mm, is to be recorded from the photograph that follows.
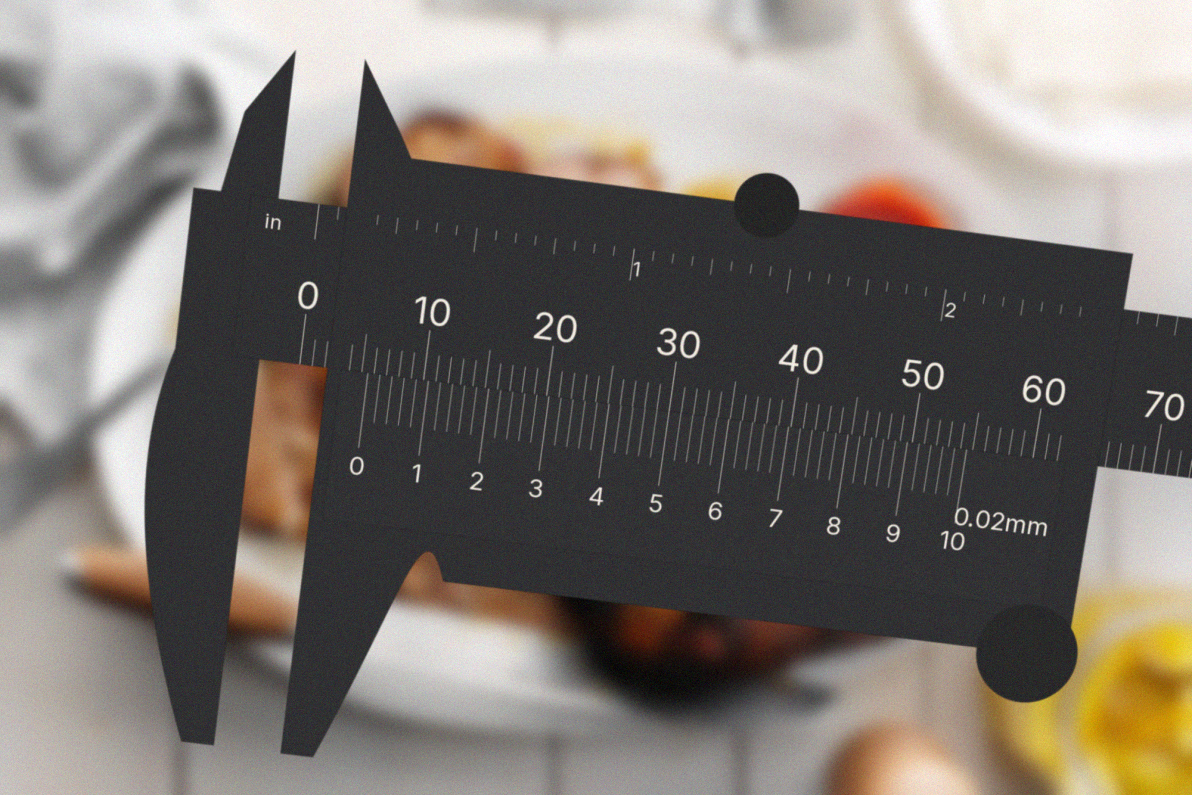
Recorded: 5.5 mm
